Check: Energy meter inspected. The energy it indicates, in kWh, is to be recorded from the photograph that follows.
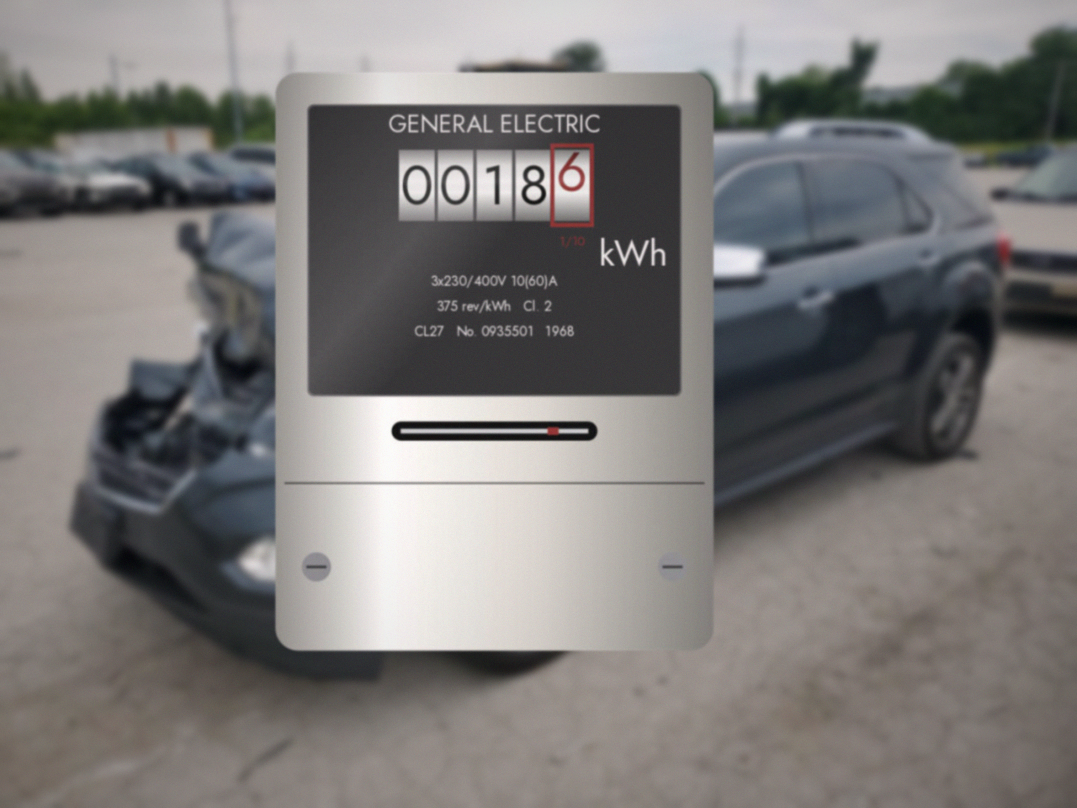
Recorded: 18.6 kWh
